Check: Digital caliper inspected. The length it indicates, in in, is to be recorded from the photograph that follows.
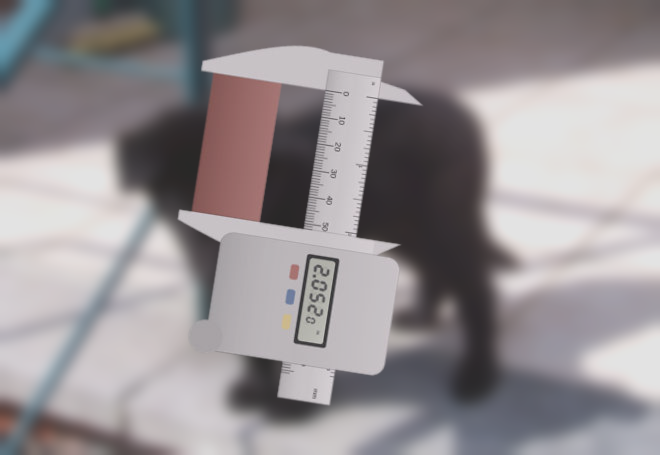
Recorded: 2.0520 in
